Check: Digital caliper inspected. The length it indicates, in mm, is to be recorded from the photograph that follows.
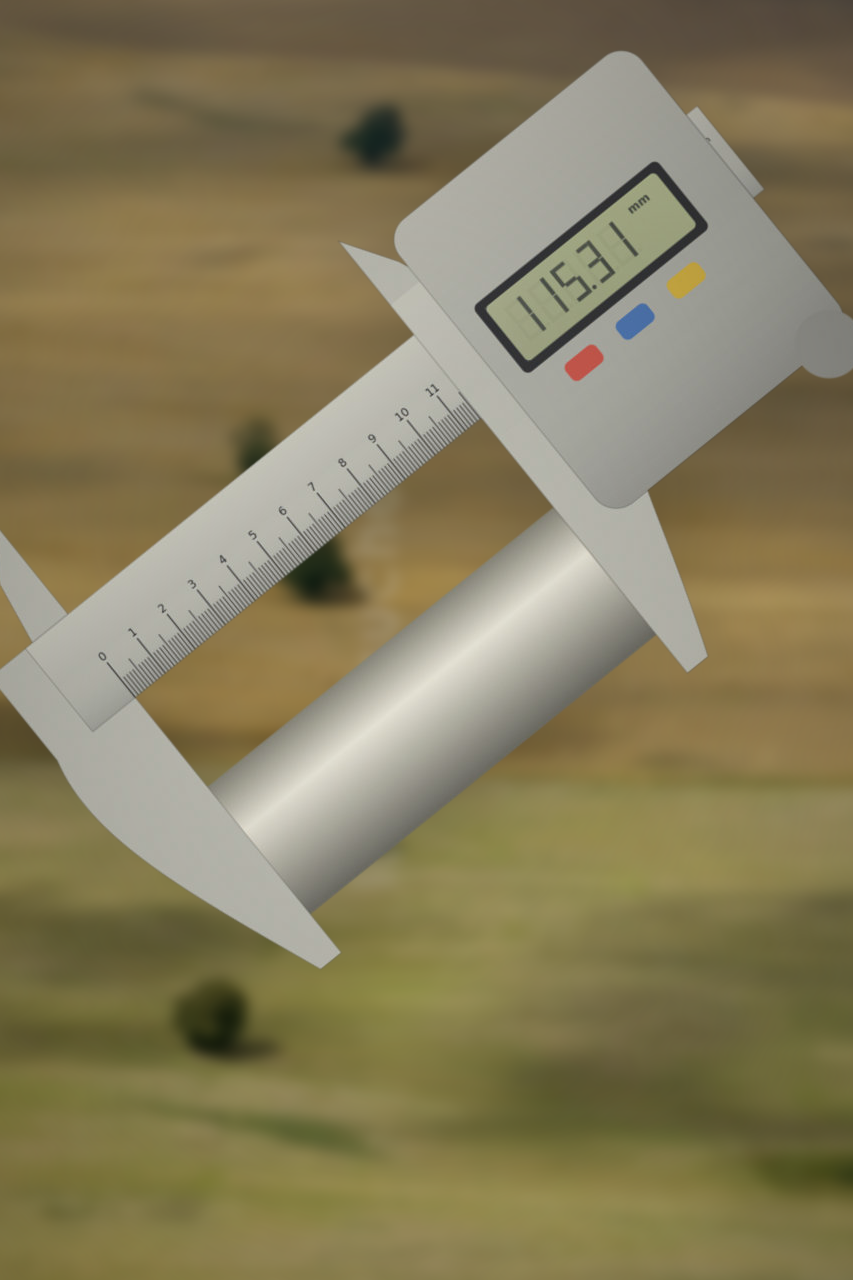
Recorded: 115.31 mm
